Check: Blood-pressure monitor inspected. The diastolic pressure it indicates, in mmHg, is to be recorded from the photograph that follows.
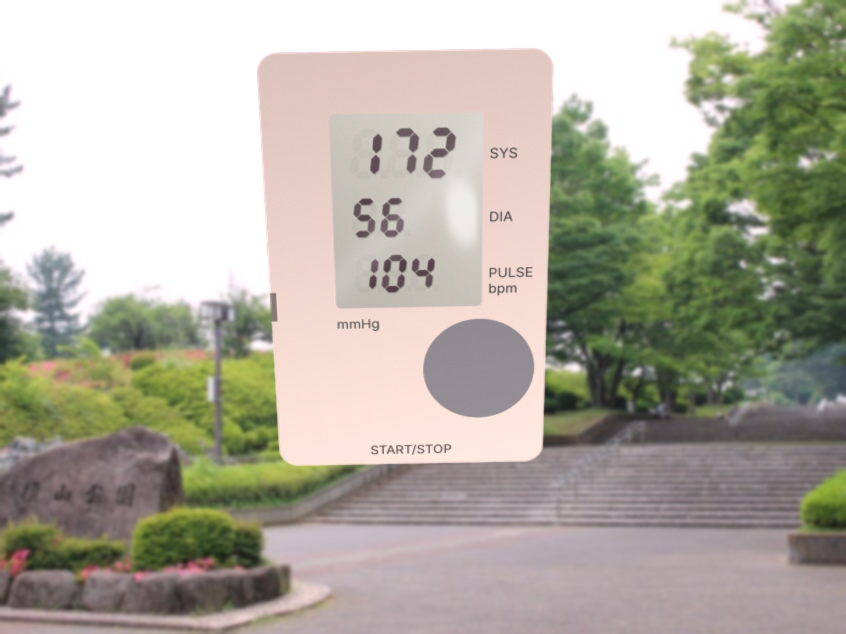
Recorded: 56 mmHg
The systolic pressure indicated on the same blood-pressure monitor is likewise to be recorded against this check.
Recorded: 172 mmHg
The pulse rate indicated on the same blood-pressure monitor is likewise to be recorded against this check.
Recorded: 104 bpm
